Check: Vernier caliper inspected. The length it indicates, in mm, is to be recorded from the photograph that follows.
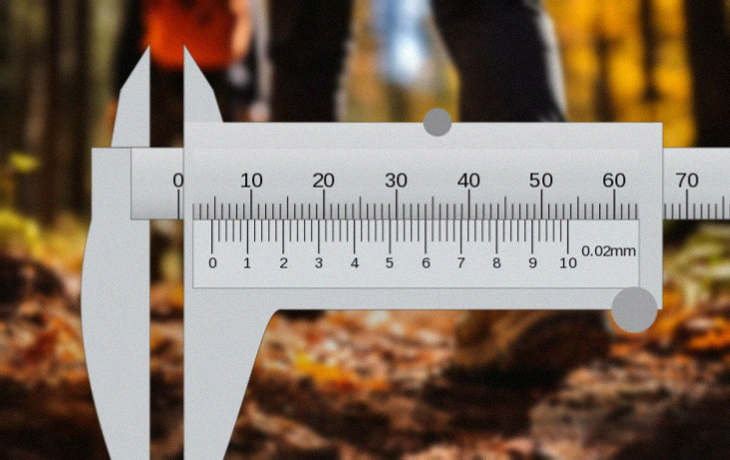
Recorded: 4.6 mm
